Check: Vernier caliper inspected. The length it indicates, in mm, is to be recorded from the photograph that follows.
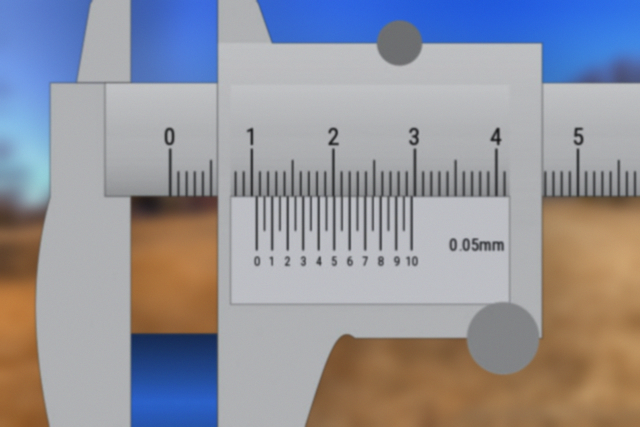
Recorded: 10.6 mm
